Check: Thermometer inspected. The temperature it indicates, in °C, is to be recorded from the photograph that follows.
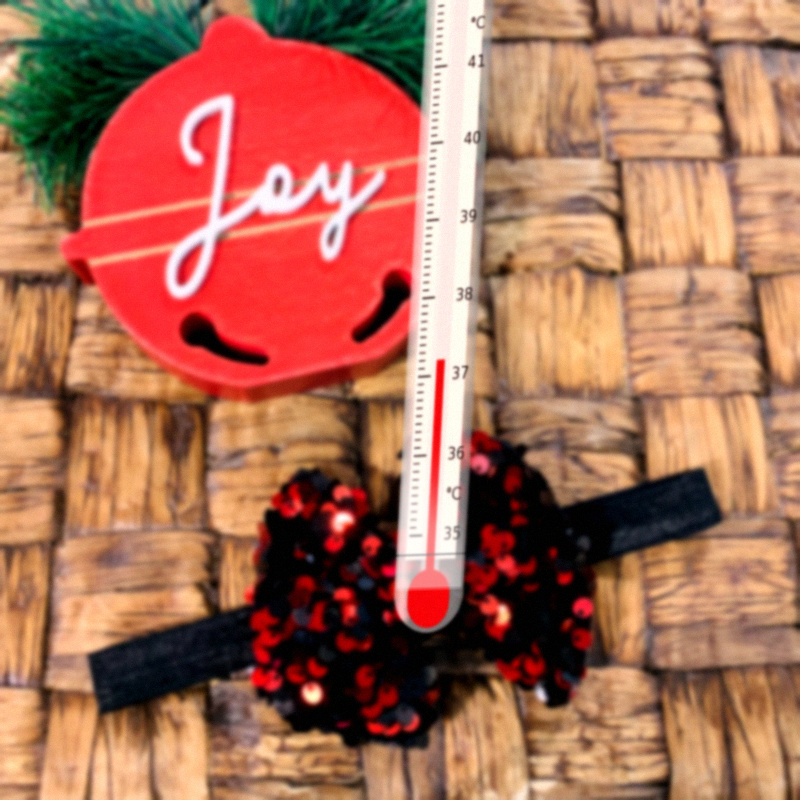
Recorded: 37.2 °C
